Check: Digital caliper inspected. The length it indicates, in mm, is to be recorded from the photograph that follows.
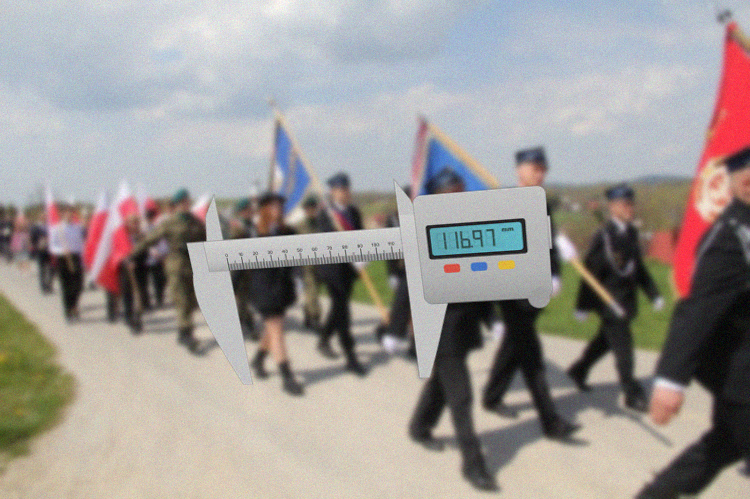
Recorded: 116.97 mm
